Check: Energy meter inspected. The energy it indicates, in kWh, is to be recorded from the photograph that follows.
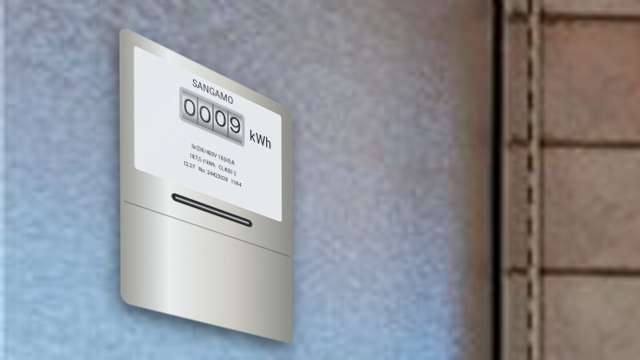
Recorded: 9 kWh
